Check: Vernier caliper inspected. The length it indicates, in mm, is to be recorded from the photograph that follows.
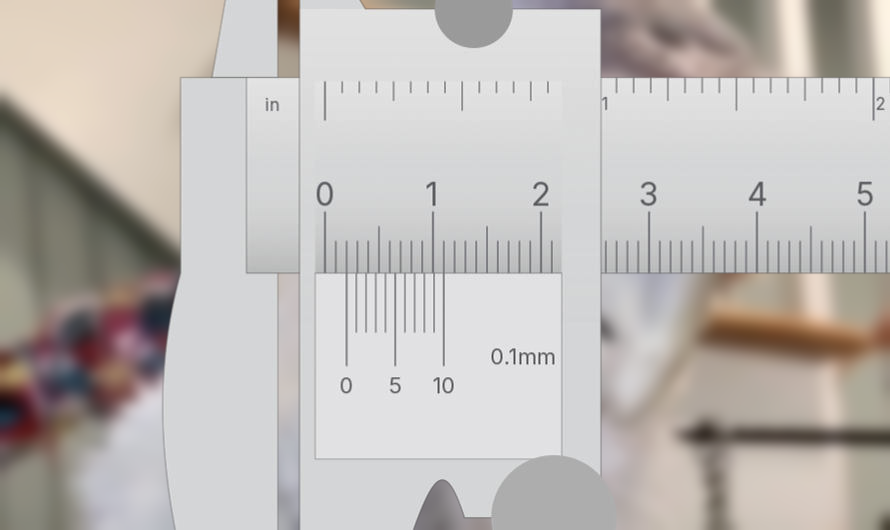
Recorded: 2.0 mm
